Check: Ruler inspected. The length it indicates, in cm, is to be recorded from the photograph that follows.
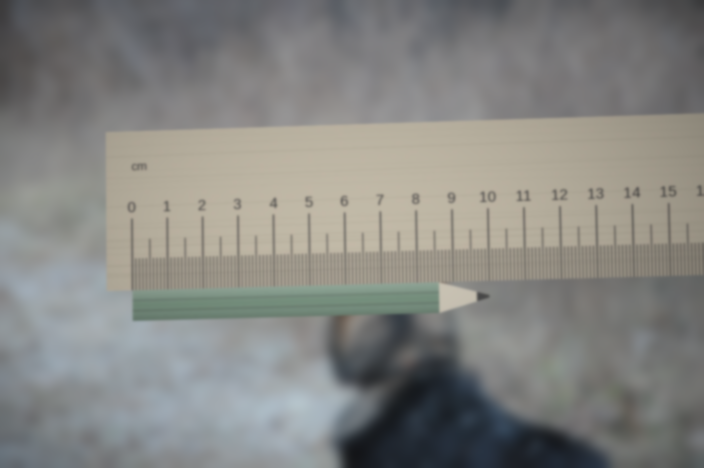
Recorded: 10 cm
